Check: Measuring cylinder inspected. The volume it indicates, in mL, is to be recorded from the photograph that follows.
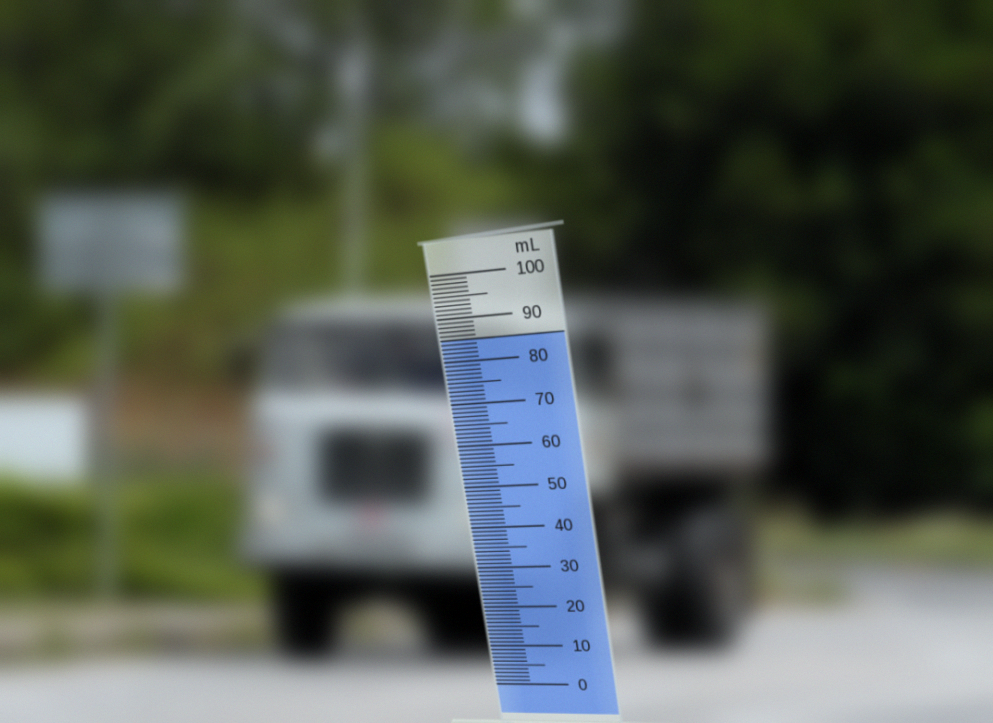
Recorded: 85 mL
